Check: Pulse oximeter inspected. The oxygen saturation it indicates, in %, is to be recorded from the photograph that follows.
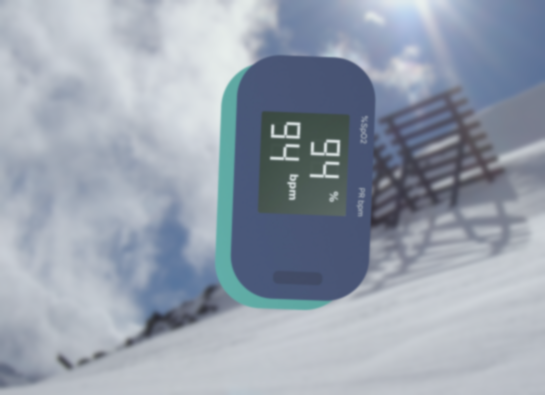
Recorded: 94 %
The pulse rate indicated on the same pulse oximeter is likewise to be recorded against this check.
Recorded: 94 bpm
